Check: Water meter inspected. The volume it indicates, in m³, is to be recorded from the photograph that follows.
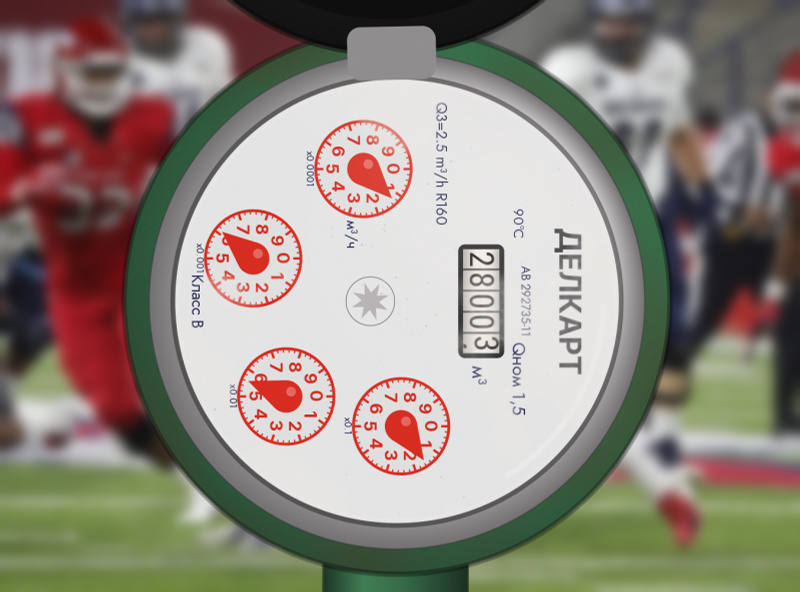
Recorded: 28003.1561 m³
